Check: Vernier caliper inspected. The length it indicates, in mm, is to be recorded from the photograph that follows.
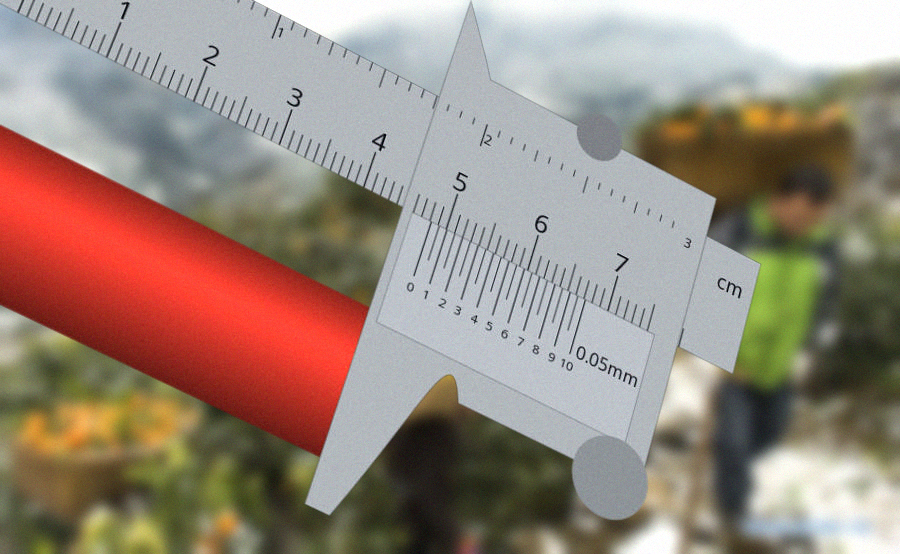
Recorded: 48.2 mm
